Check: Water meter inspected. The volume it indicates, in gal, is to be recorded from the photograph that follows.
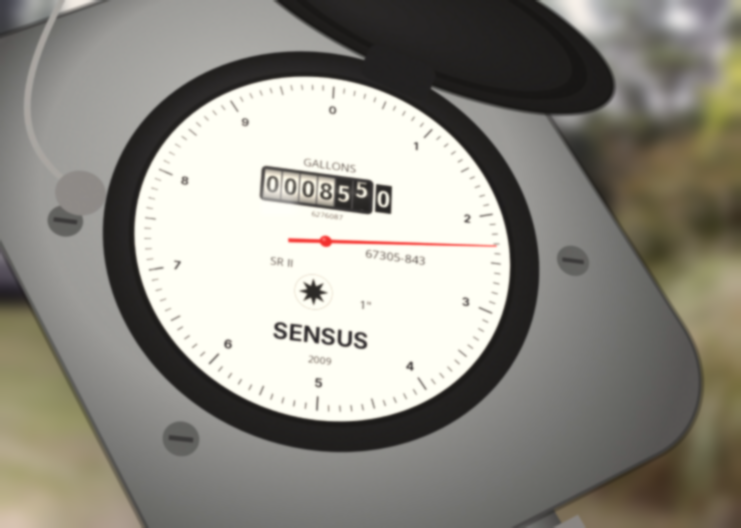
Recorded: 8552.3 gal
